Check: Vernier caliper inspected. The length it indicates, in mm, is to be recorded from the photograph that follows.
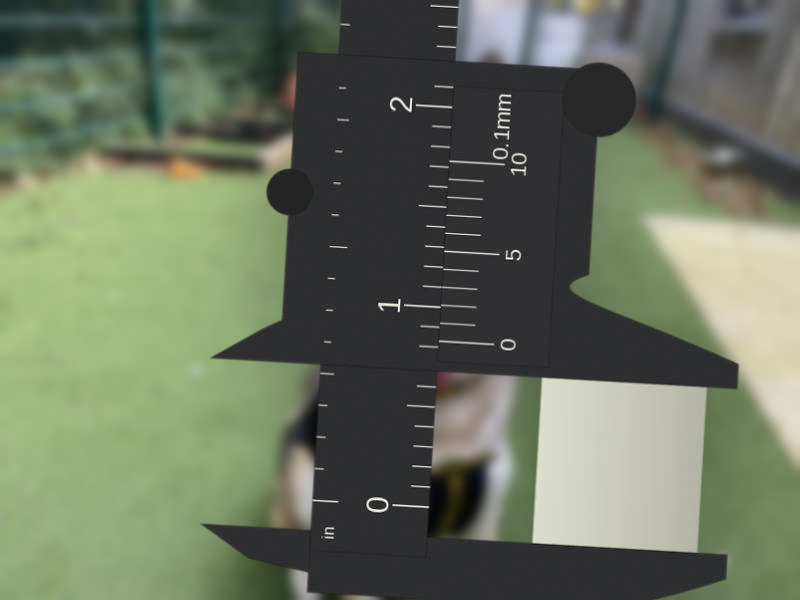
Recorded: 8.3 mm
